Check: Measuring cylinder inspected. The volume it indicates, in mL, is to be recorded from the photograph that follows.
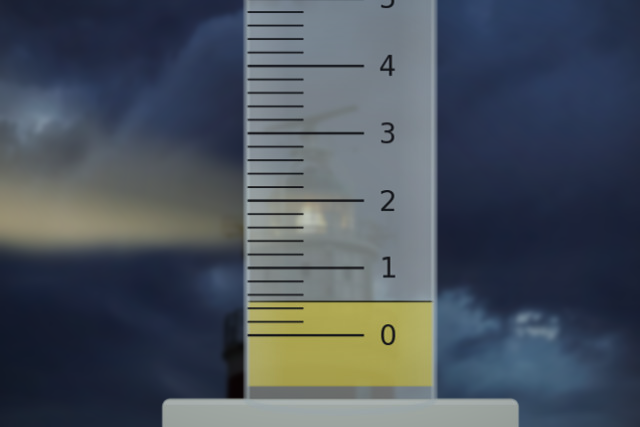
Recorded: 0.5 mL
